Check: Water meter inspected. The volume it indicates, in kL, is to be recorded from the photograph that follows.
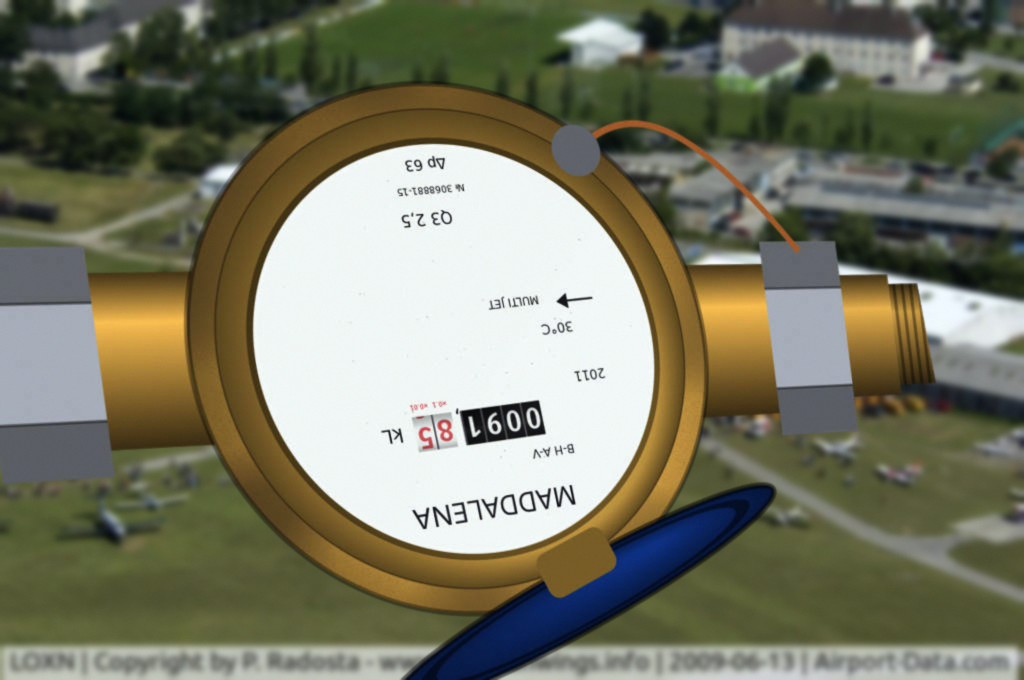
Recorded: 91.85 kL
